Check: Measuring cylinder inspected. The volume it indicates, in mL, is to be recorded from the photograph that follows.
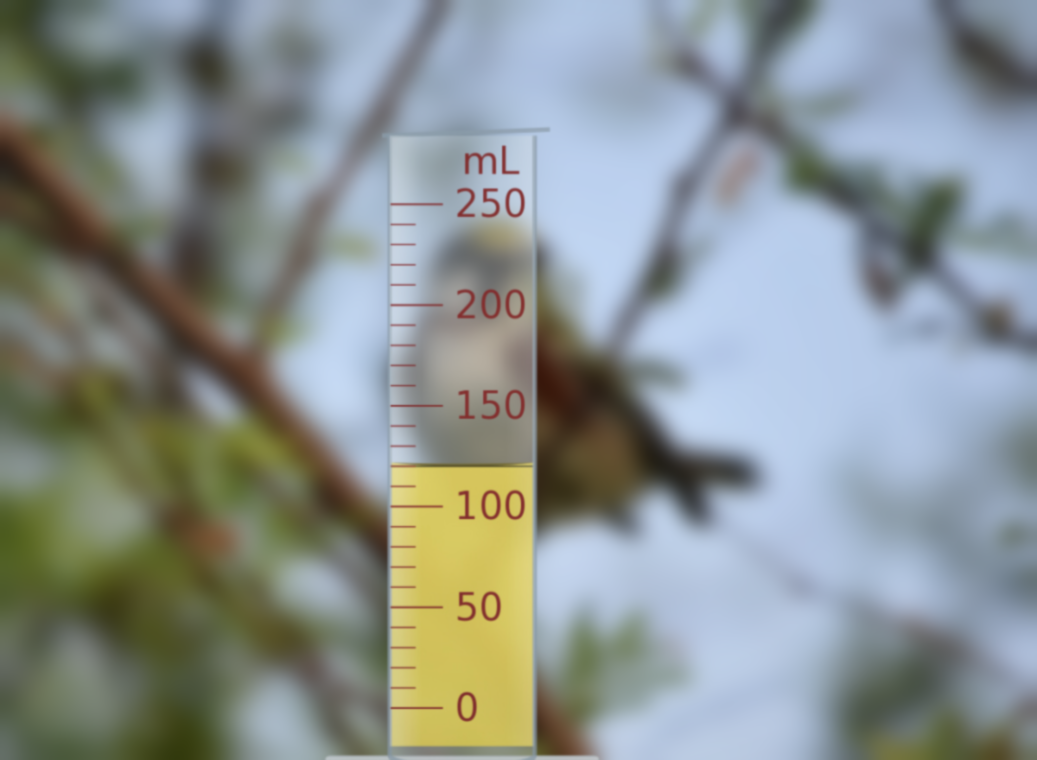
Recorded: 120 mL
